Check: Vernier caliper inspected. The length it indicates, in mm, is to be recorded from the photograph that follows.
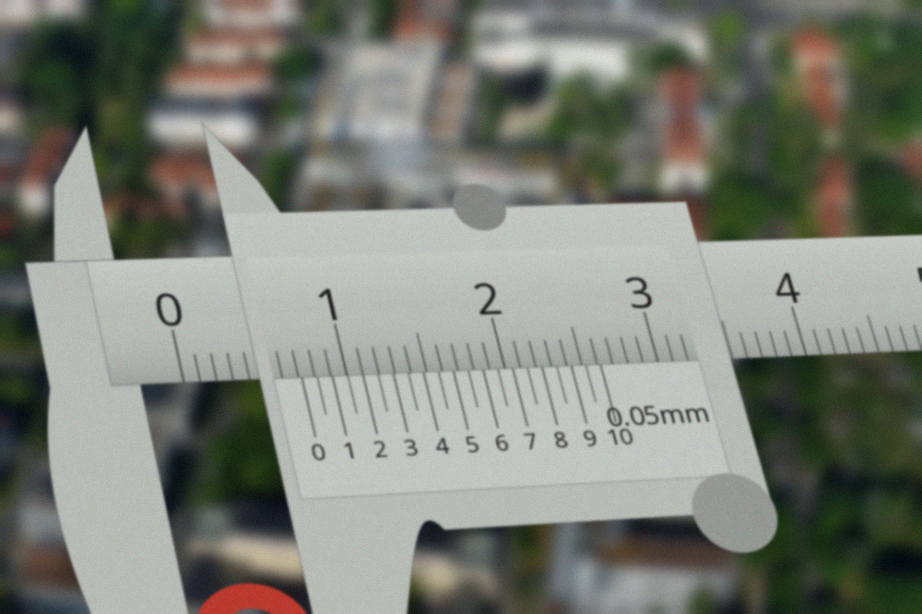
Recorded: 7.2 mm
